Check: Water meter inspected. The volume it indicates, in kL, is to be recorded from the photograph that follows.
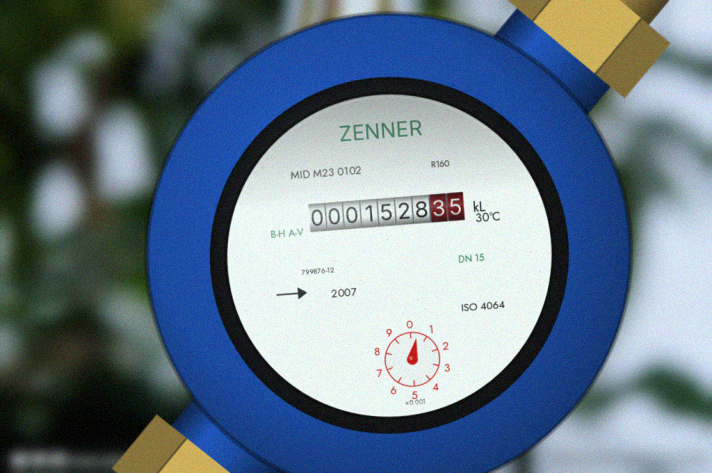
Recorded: 1528.350 kL
